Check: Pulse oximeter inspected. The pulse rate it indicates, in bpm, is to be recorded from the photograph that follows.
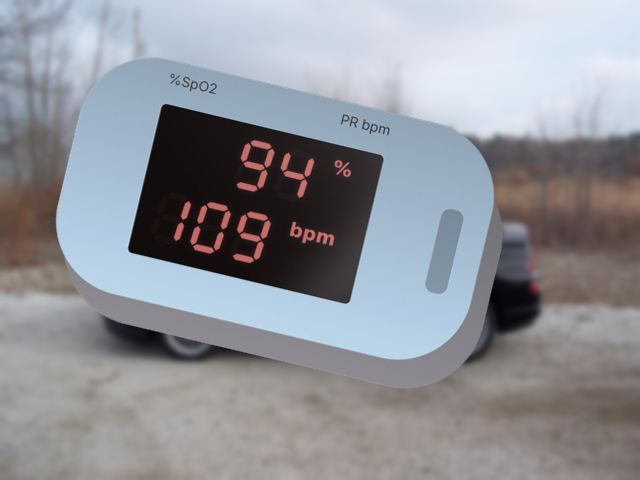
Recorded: 109 bpm
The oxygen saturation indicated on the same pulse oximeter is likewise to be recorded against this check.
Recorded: 94 %
